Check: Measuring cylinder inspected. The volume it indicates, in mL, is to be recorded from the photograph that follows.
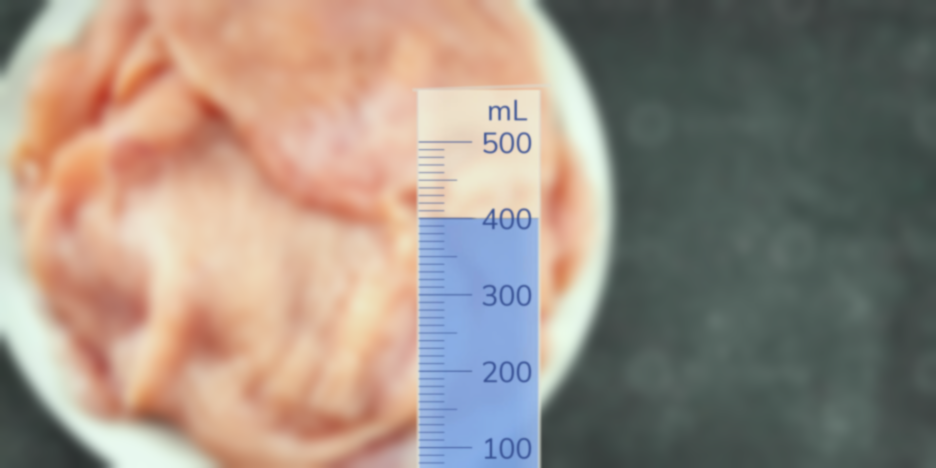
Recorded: 400 mL
